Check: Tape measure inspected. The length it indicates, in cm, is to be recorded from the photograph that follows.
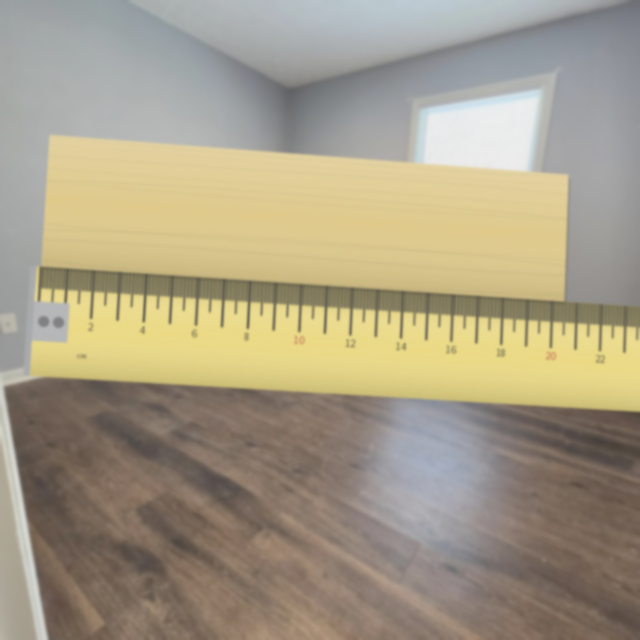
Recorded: 20.5 cm
